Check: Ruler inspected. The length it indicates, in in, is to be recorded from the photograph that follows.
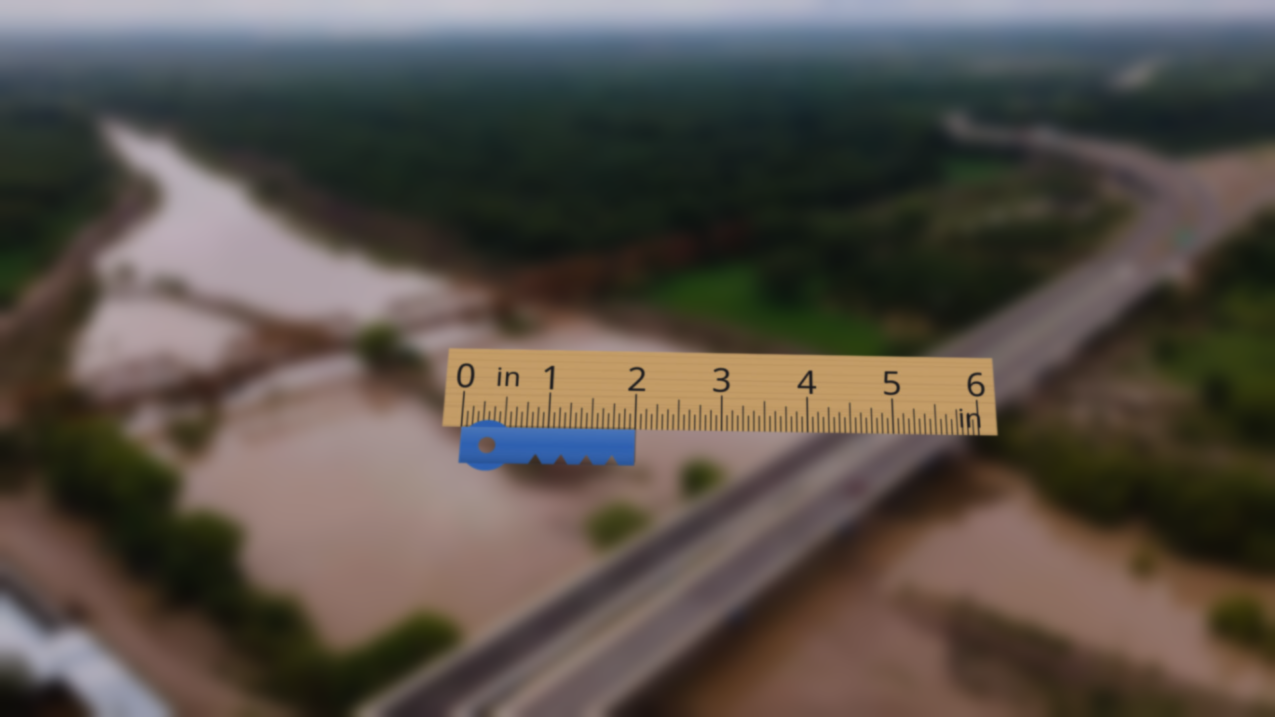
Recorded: 2 in
